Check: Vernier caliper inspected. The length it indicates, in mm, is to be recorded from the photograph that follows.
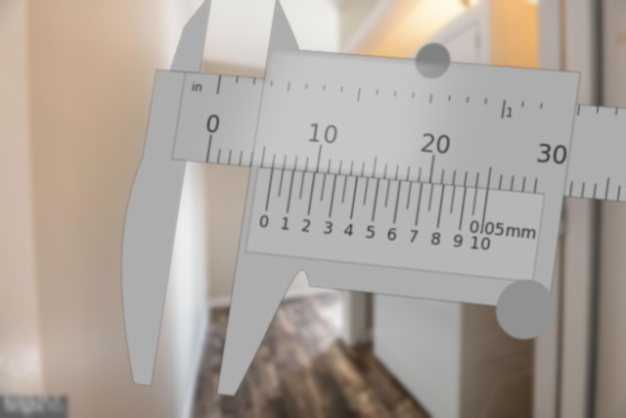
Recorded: 6.0 mm
